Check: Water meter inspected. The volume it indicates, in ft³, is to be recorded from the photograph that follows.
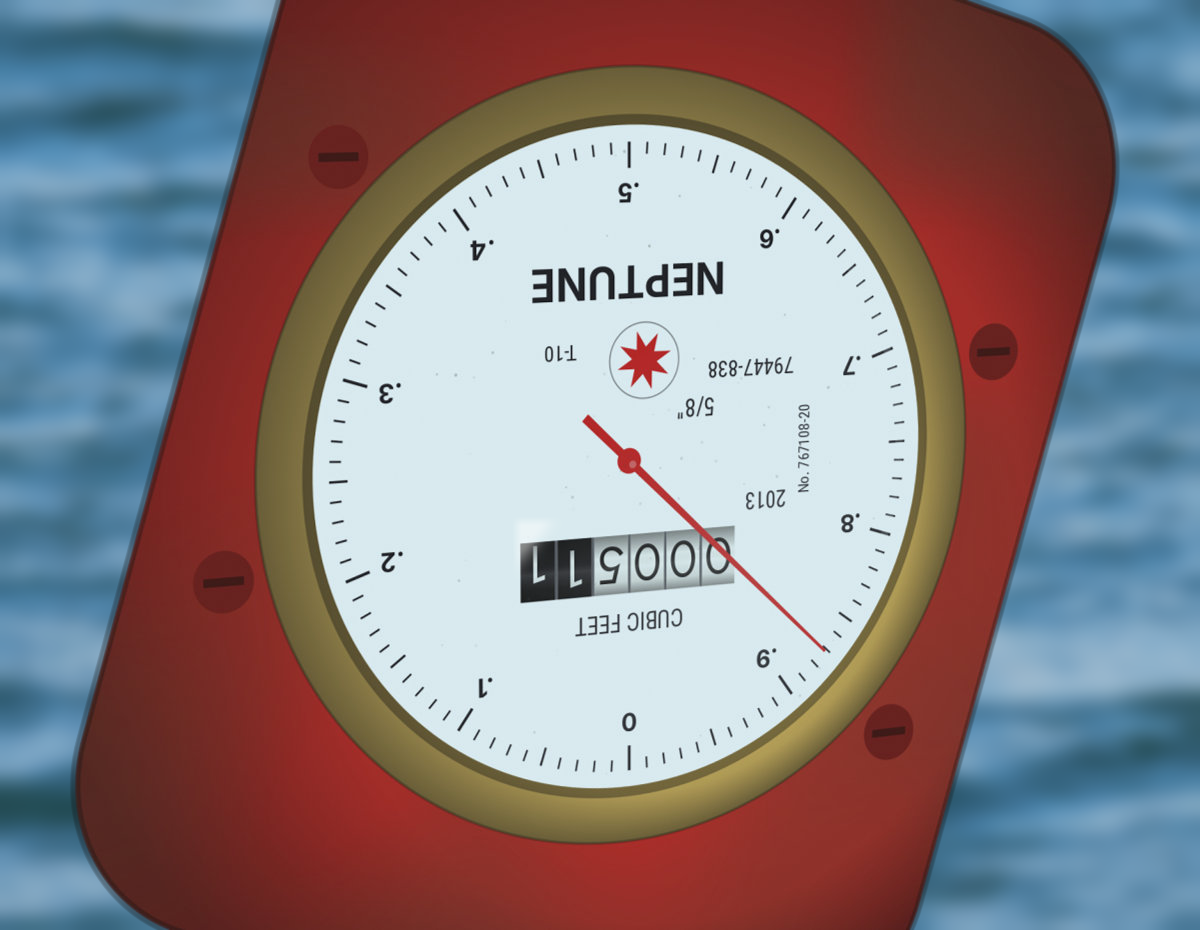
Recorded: 510.87 ft³
